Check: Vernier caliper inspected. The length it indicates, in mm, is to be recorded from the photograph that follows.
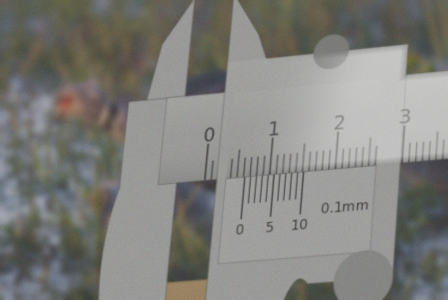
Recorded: 6.2 mm
